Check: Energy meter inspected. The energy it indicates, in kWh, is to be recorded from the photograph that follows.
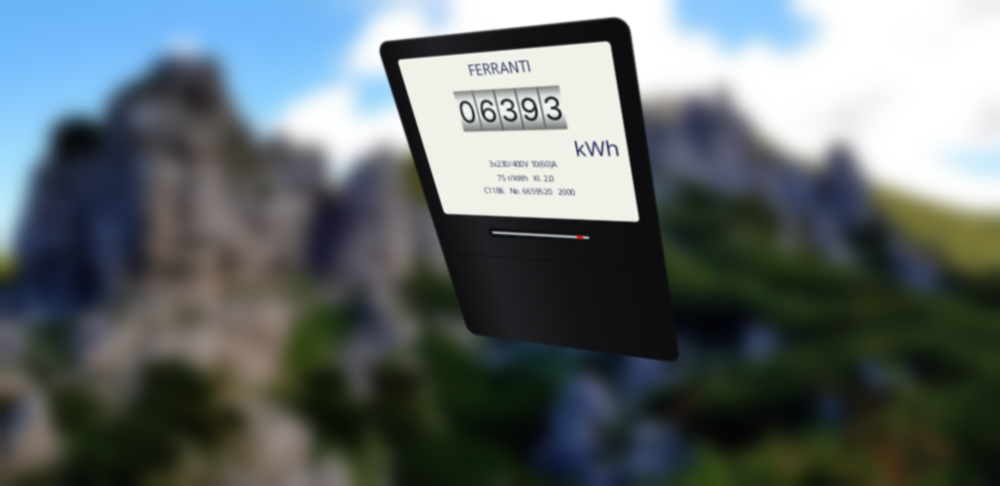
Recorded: 6393 kWh
